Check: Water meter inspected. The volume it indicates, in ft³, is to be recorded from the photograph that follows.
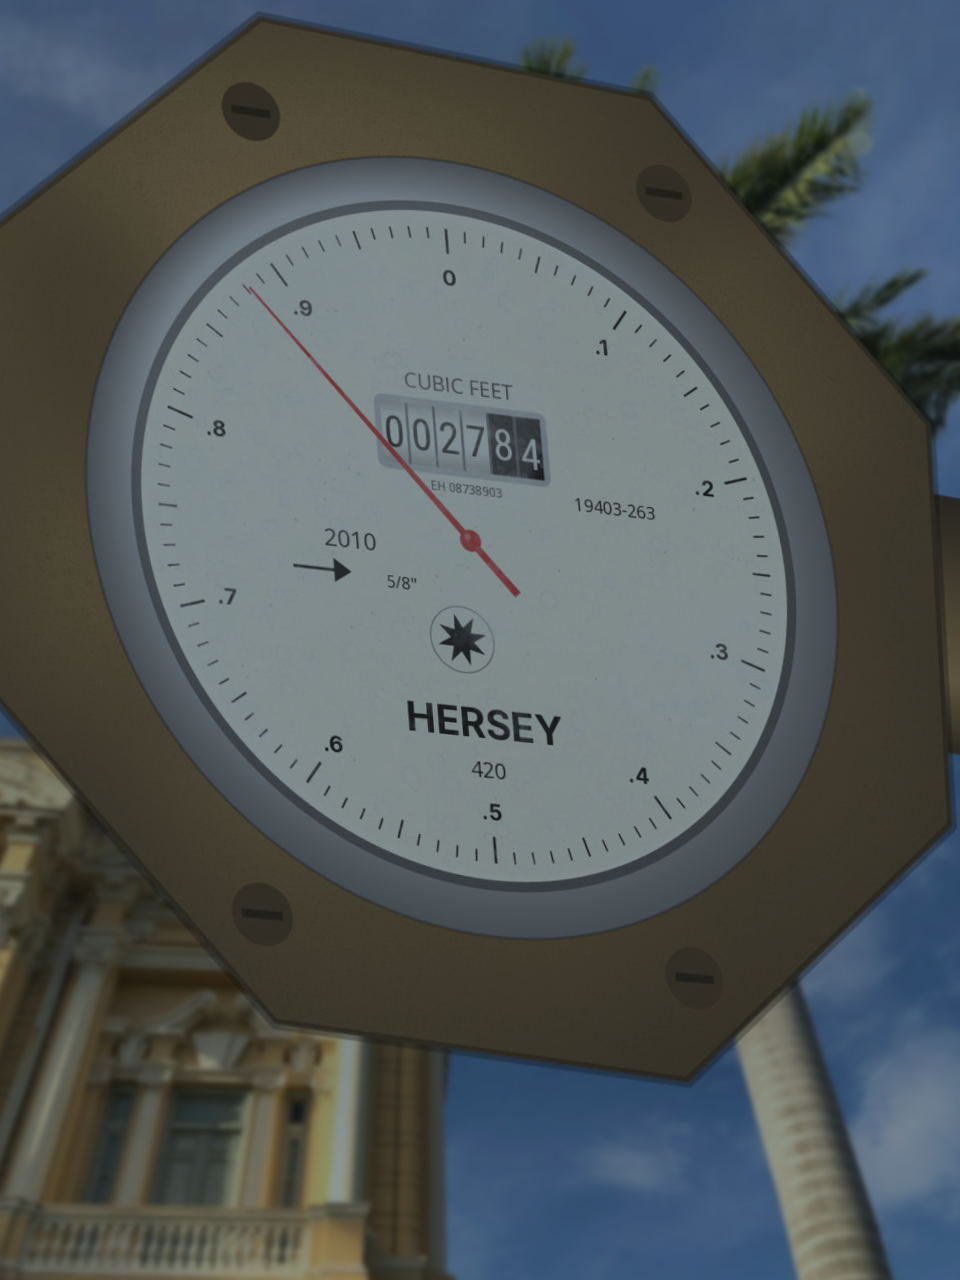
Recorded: 2783.88 ft³
